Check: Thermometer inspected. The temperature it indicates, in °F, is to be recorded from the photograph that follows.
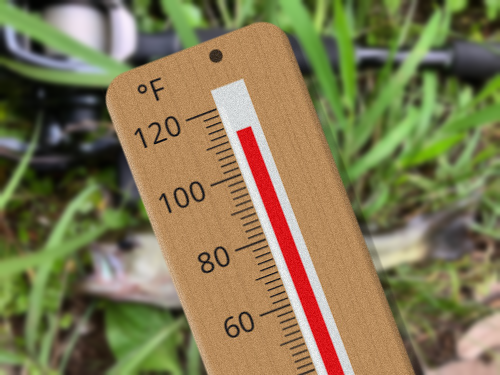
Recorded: 112 °F
